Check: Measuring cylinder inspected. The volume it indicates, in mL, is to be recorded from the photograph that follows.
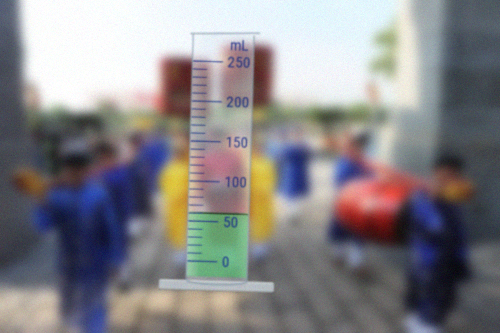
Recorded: 60 mL
